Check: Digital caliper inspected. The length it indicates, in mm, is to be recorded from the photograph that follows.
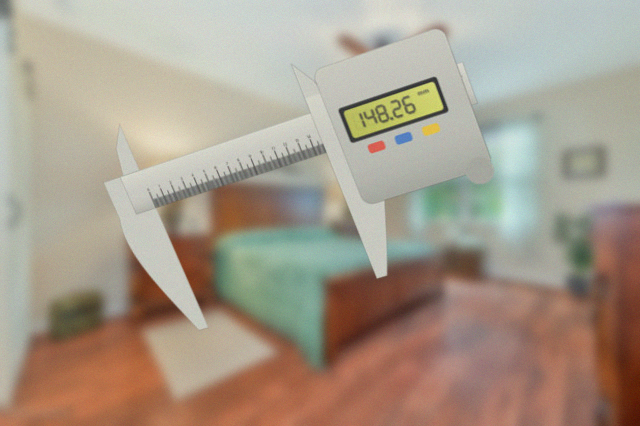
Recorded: 148.26 mm
